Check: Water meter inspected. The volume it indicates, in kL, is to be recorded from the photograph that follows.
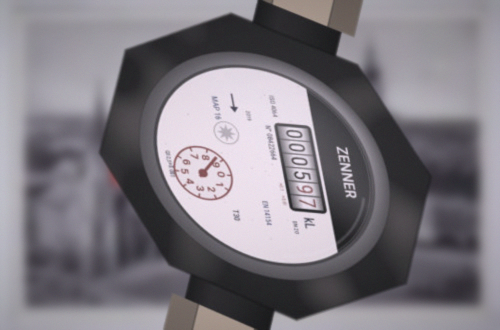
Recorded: 5.978 kL
